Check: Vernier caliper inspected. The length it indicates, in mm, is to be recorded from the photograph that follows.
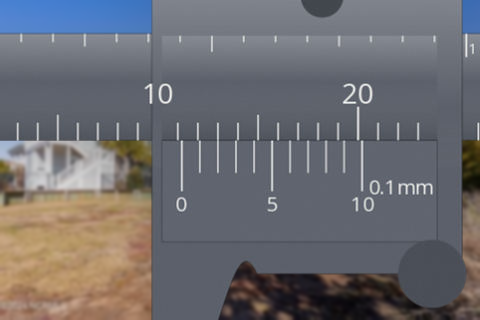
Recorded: 11.2 mm
